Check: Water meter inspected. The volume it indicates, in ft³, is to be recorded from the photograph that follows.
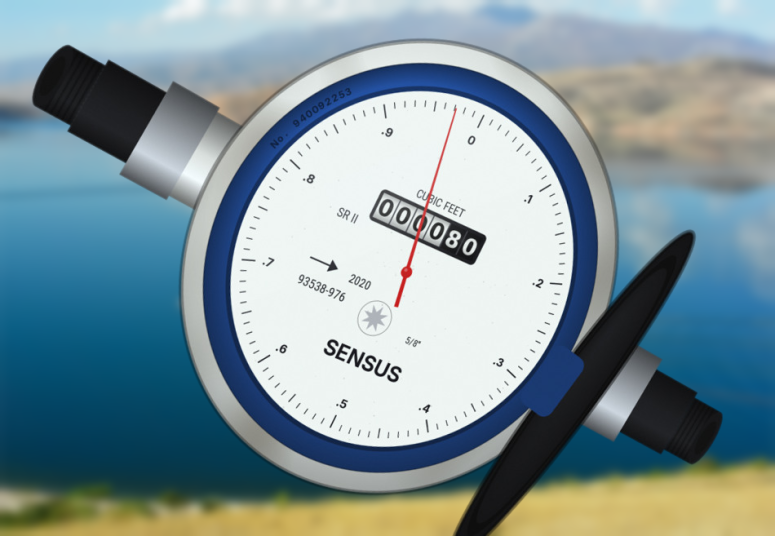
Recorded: 79.97 ft³
